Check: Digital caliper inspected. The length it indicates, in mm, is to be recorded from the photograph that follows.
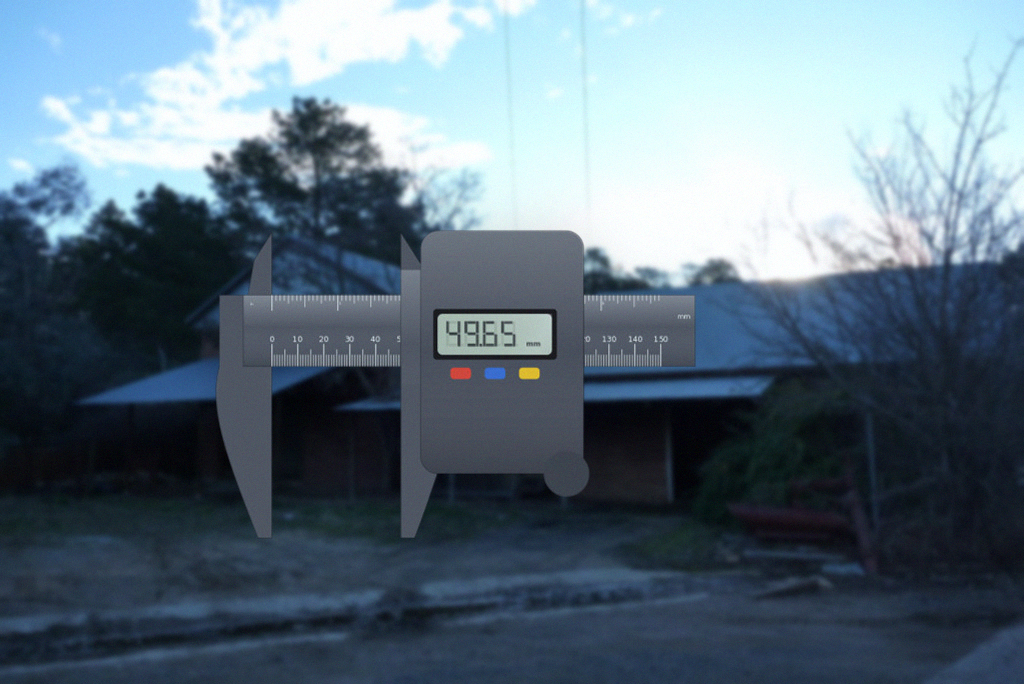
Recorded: 49.65 mm
